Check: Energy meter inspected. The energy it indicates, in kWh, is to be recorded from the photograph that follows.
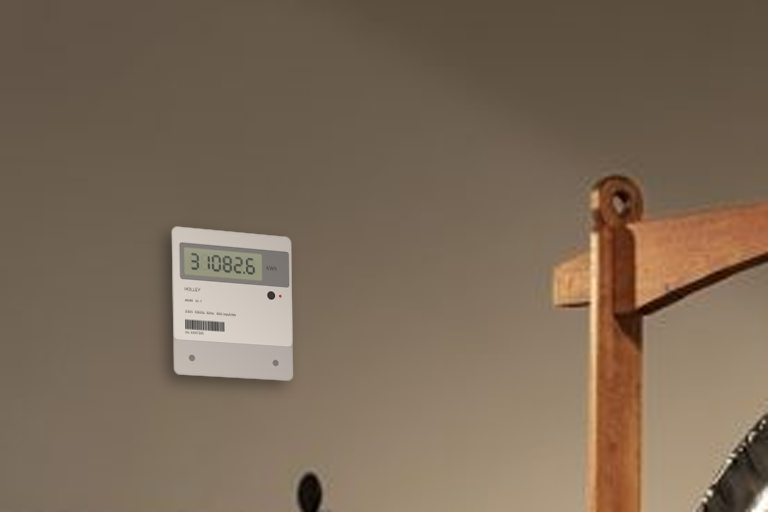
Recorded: 31082.6 kWh
